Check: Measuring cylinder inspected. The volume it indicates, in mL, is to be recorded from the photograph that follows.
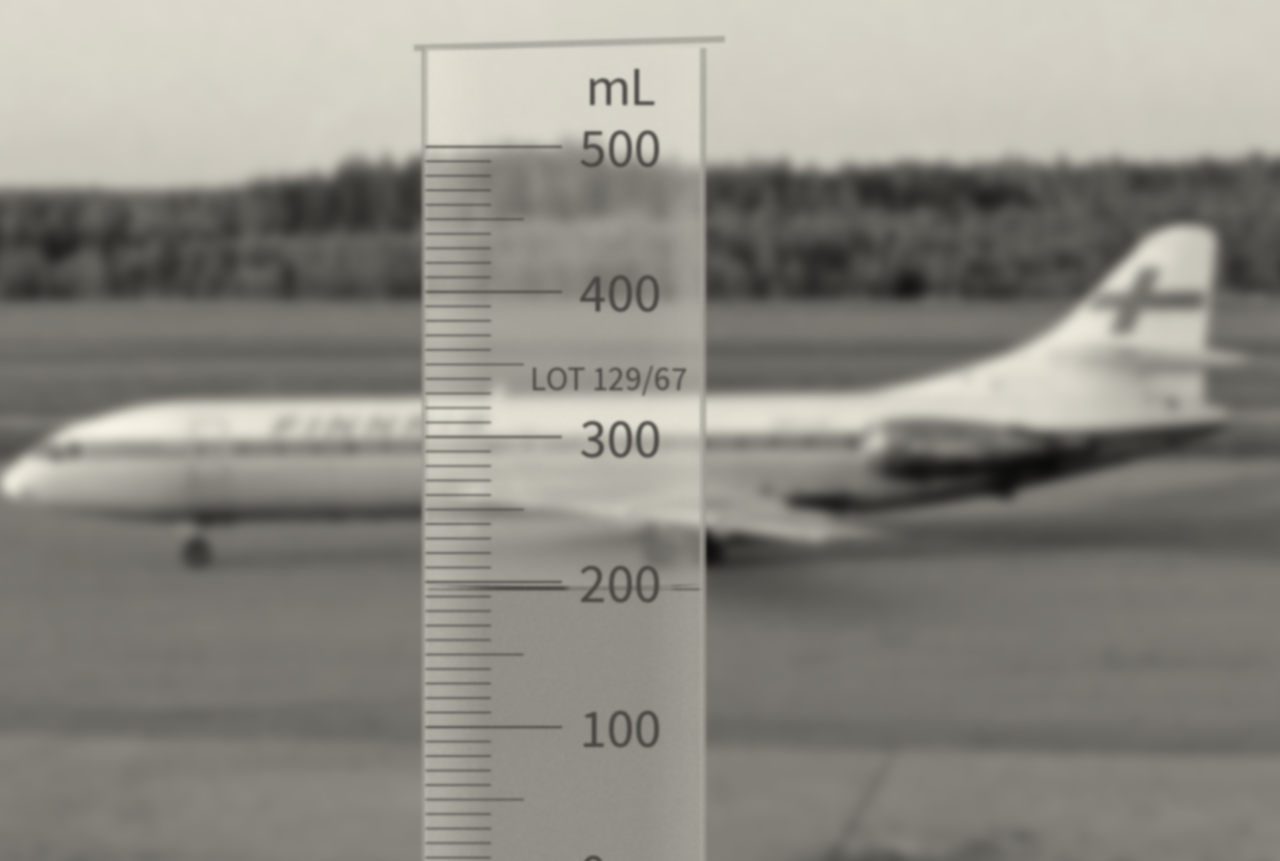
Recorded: 195 mL
